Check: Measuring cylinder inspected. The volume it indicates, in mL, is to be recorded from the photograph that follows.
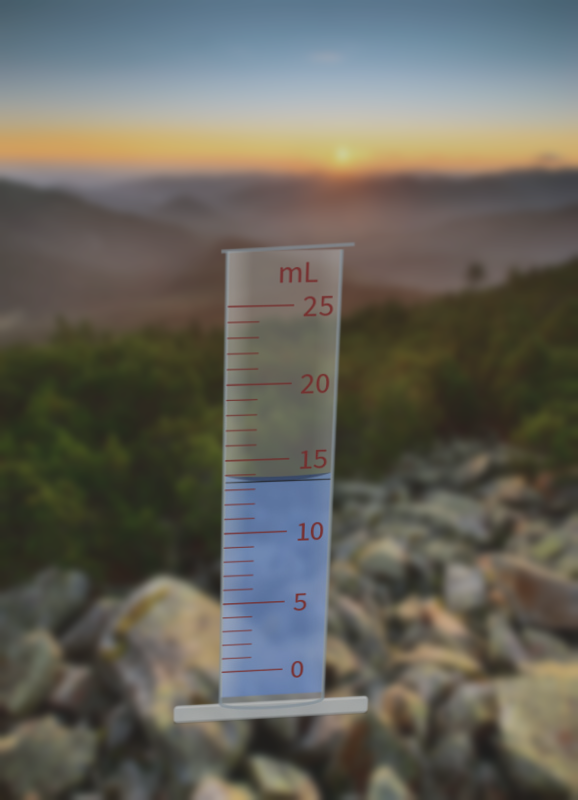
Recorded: 13.5 mL
